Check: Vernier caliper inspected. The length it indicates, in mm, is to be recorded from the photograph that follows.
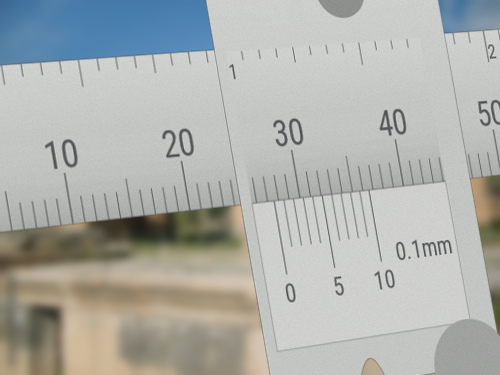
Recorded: 27.6 mm
